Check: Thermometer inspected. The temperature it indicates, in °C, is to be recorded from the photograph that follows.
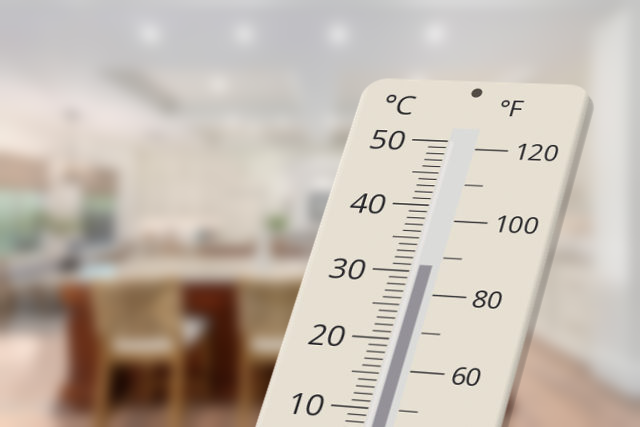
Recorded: 31 °C
